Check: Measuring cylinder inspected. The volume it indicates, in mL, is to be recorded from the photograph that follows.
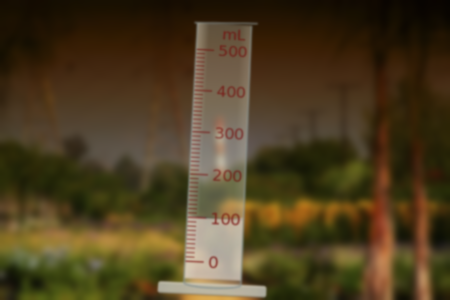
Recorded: 100 mL
